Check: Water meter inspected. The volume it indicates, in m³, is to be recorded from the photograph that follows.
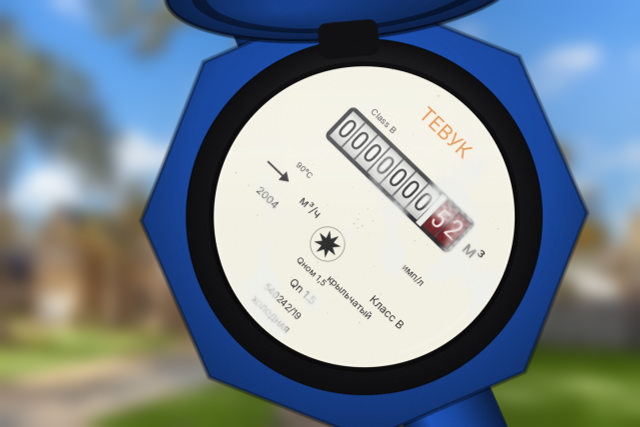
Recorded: 0.52 m³
